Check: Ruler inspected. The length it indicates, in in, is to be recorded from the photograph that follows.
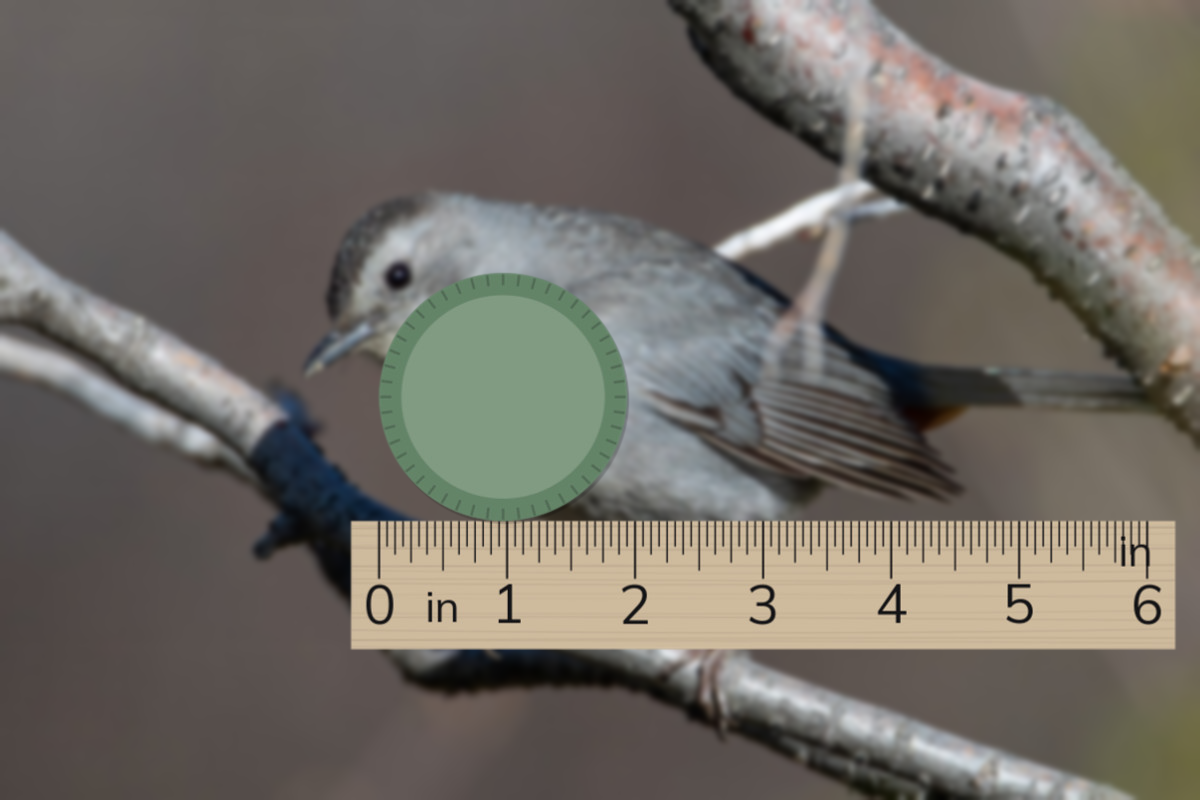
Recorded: 1.9375 in
